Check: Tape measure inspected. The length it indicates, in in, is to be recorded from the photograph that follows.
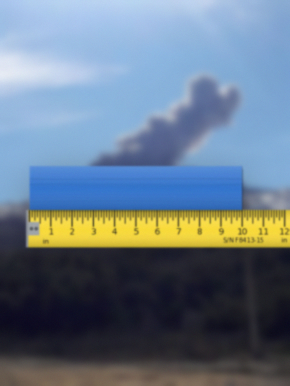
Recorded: 10 in
